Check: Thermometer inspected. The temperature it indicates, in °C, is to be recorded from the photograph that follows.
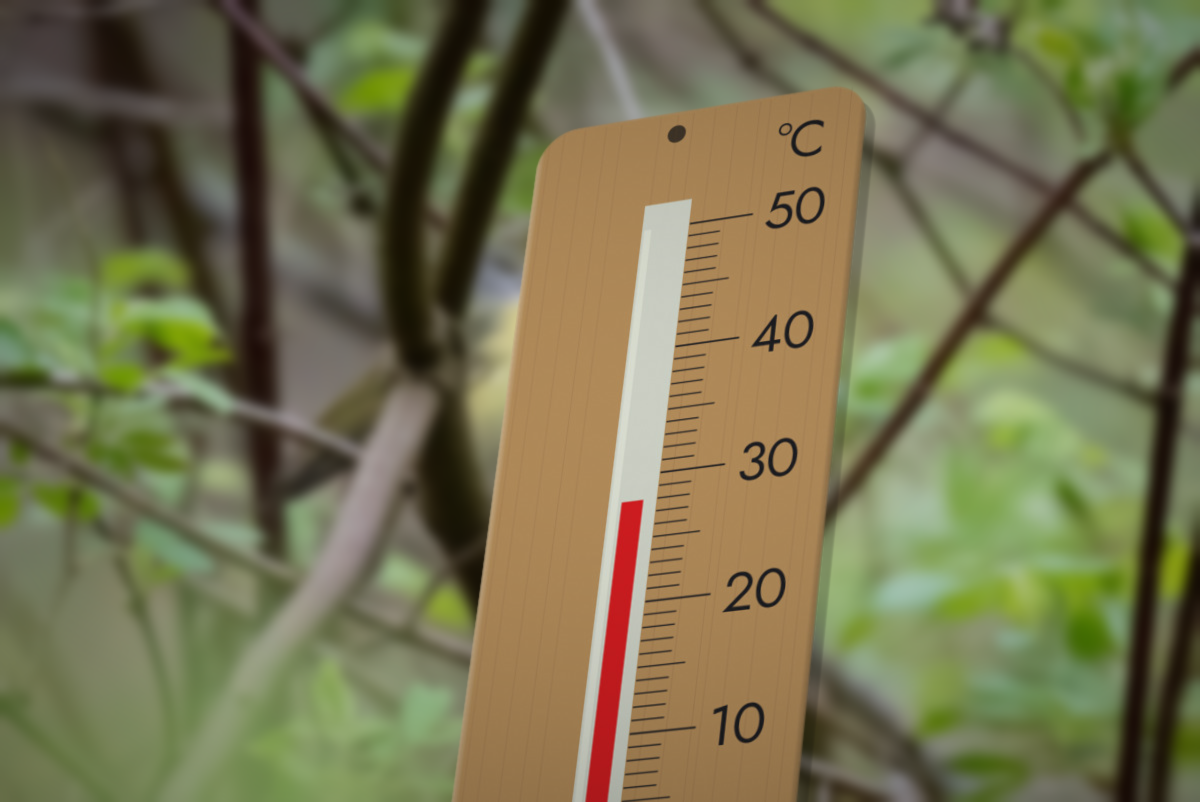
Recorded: 28 °C
